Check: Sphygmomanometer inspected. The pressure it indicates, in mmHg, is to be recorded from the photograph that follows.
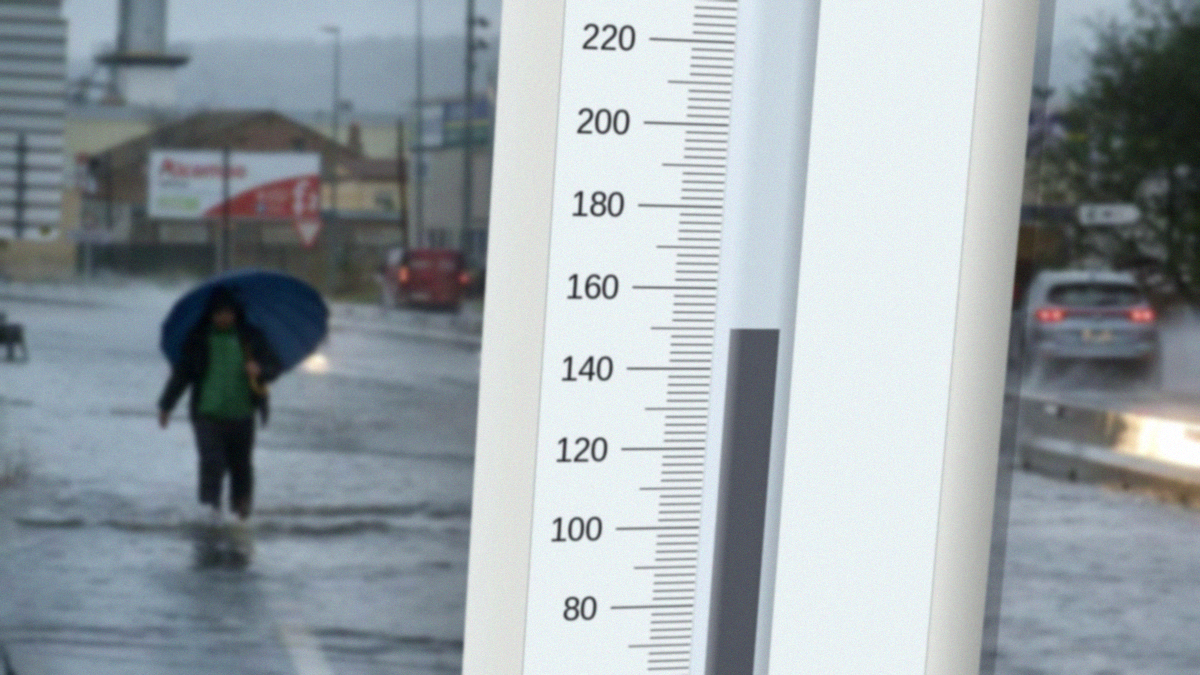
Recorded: 150 mmHg
